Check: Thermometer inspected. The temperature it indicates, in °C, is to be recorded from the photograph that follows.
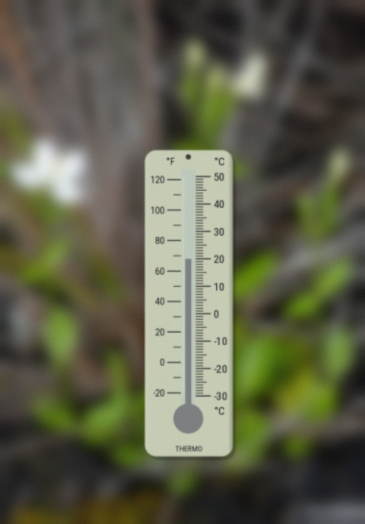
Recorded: 20 °C
